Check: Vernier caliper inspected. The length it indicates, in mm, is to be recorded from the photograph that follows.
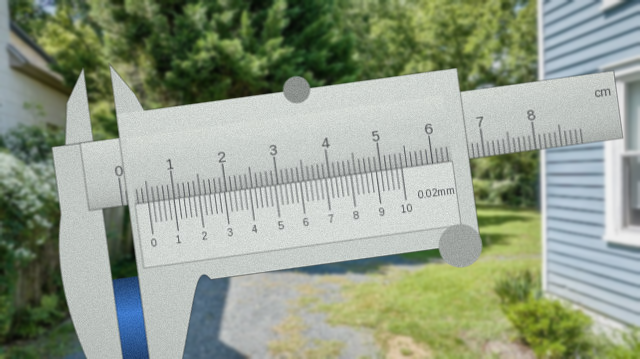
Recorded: 5.0 mm
